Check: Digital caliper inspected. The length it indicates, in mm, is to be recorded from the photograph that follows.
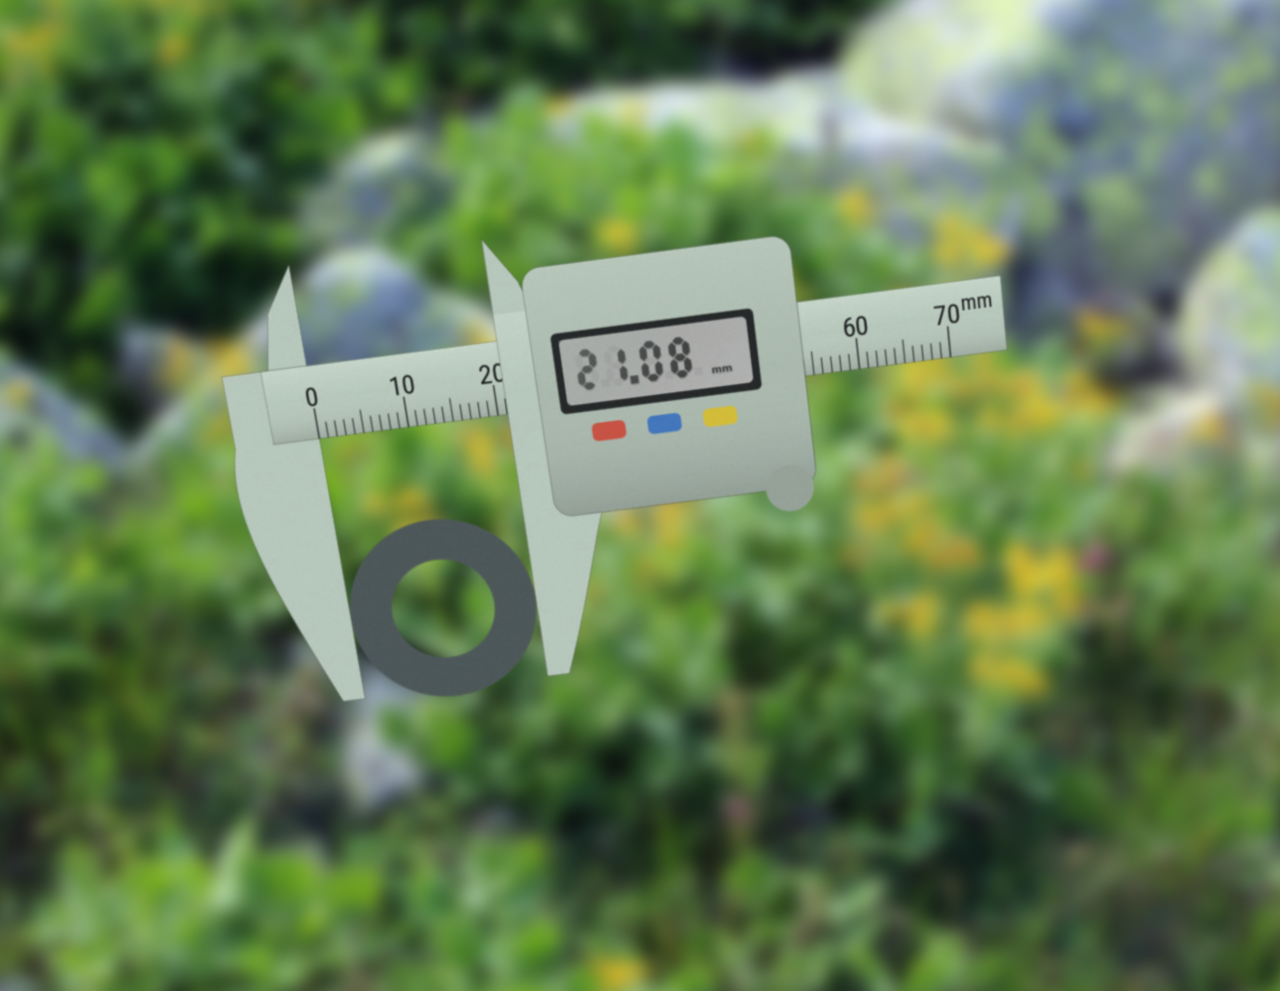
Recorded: 21.08 mm
